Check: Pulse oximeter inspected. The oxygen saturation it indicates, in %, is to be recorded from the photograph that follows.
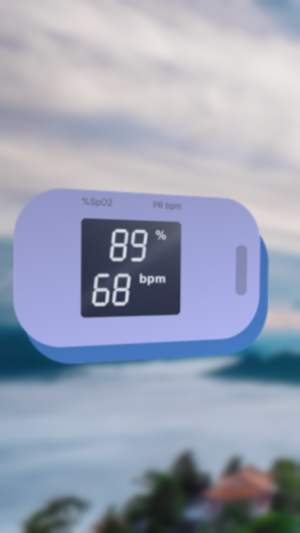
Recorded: 89 %
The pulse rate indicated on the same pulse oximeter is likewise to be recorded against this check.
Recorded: 68 bpm
